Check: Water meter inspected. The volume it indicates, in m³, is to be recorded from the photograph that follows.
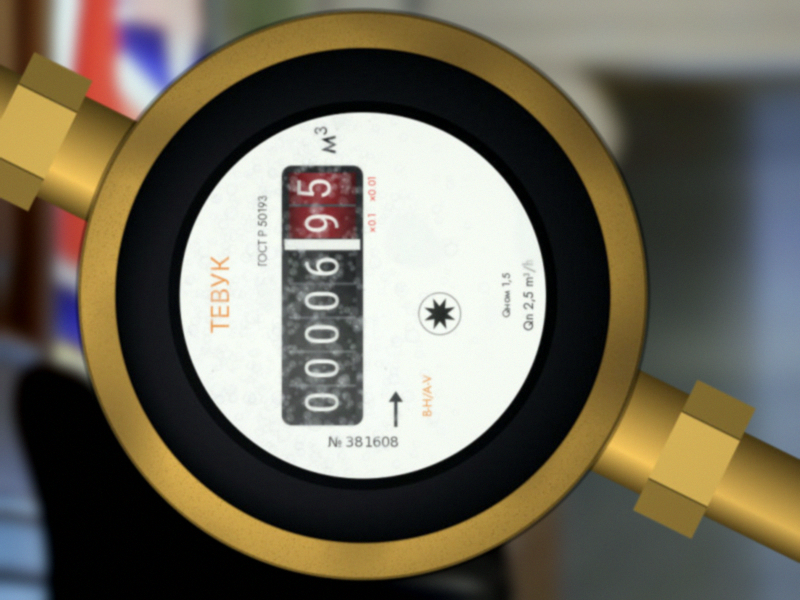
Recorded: 6.95 m³
